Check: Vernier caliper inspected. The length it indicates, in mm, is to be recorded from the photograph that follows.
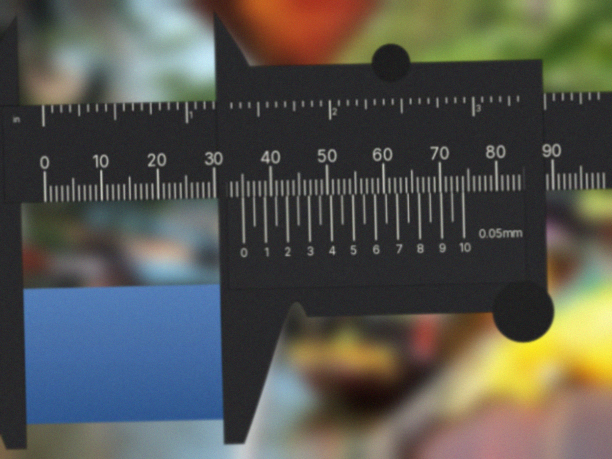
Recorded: 35.0 mm
